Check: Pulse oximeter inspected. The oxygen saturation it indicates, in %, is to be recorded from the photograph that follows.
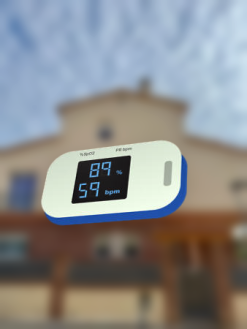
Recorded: 89 %
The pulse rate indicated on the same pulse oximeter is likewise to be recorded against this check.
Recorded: 59 bpm
